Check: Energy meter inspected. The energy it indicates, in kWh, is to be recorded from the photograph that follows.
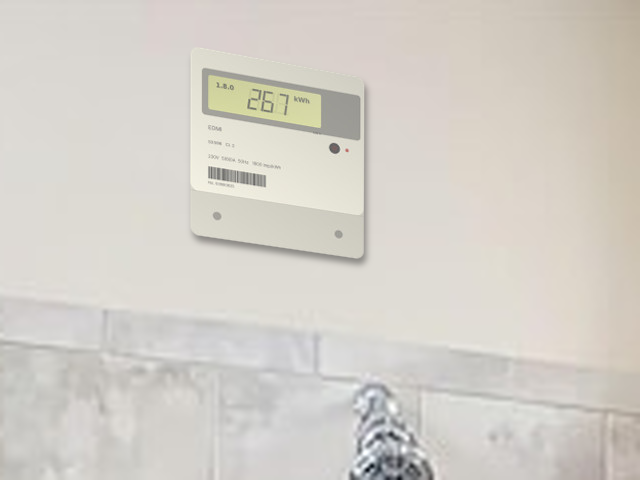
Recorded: 267 kWh
